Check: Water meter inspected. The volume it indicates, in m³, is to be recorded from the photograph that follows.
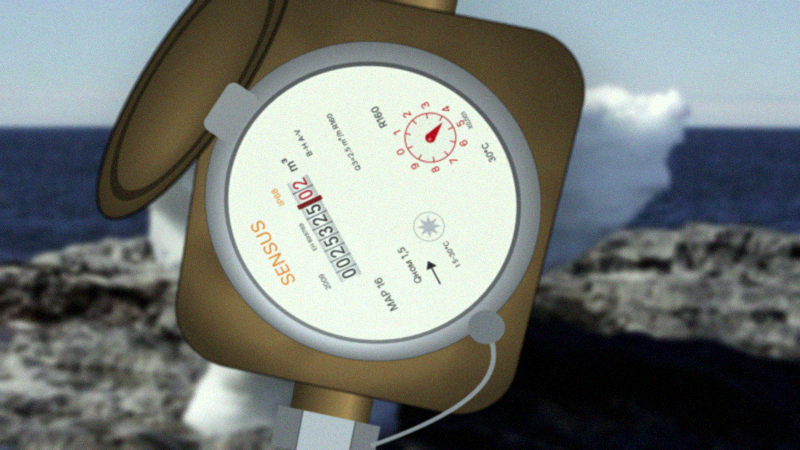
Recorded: 25325.024 m³
